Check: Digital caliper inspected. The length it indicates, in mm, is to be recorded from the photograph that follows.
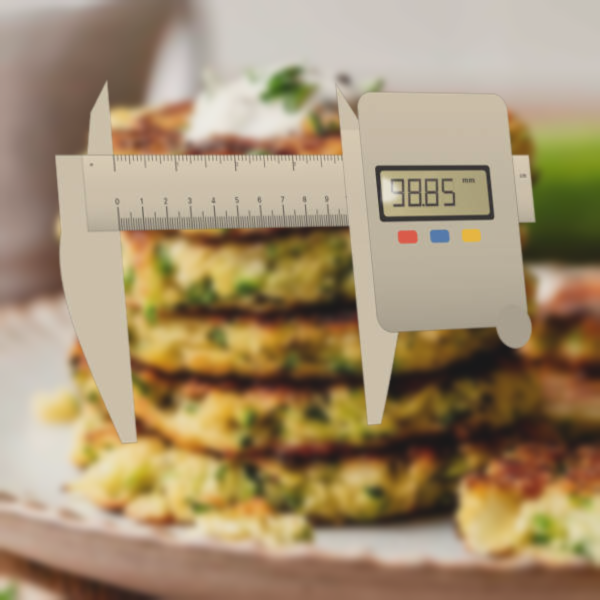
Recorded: 98.85 mm
